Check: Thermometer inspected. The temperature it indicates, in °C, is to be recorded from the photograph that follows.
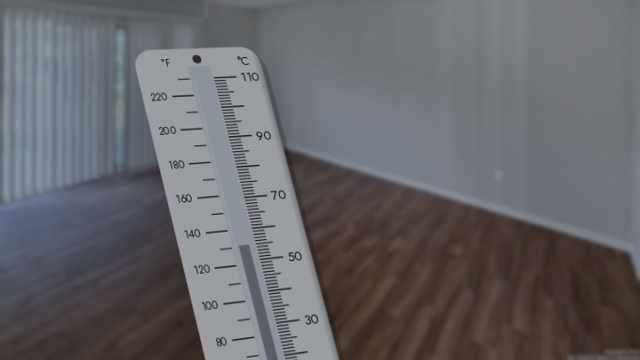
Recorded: 55 °C
